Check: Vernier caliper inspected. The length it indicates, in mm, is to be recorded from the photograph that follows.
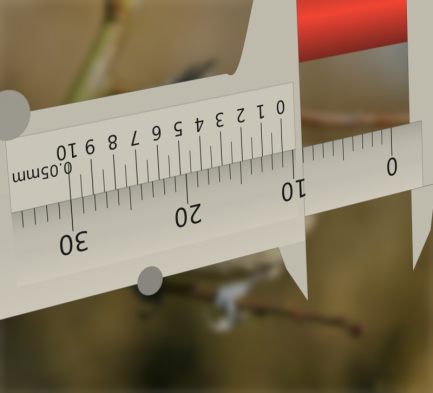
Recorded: 11.0 mm
